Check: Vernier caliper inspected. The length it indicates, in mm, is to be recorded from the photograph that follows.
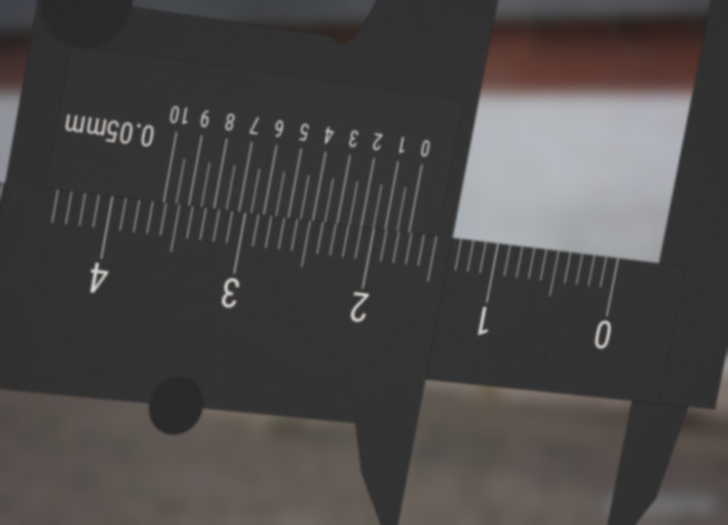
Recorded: 17.2 mm
